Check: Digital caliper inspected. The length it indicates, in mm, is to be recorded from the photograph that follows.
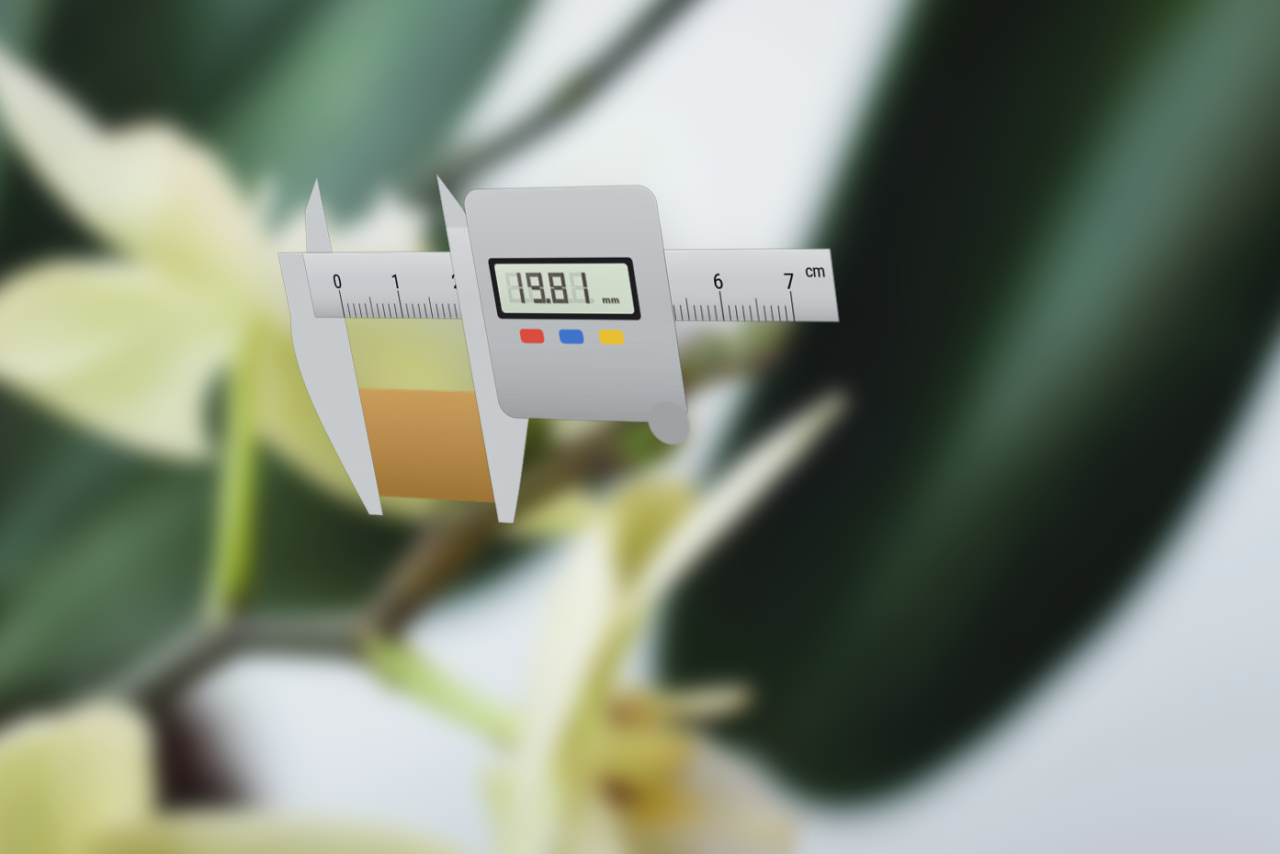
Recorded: 19.81 mm
